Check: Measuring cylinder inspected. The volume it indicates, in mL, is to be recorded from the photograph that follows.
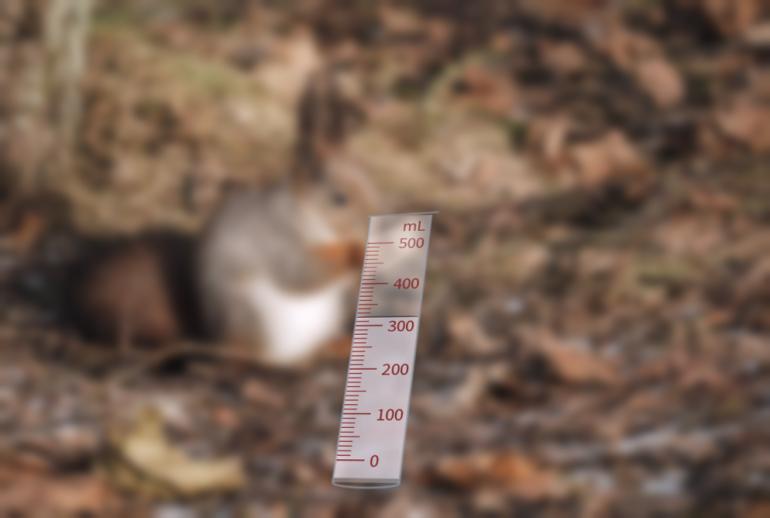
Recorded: 320 mL
